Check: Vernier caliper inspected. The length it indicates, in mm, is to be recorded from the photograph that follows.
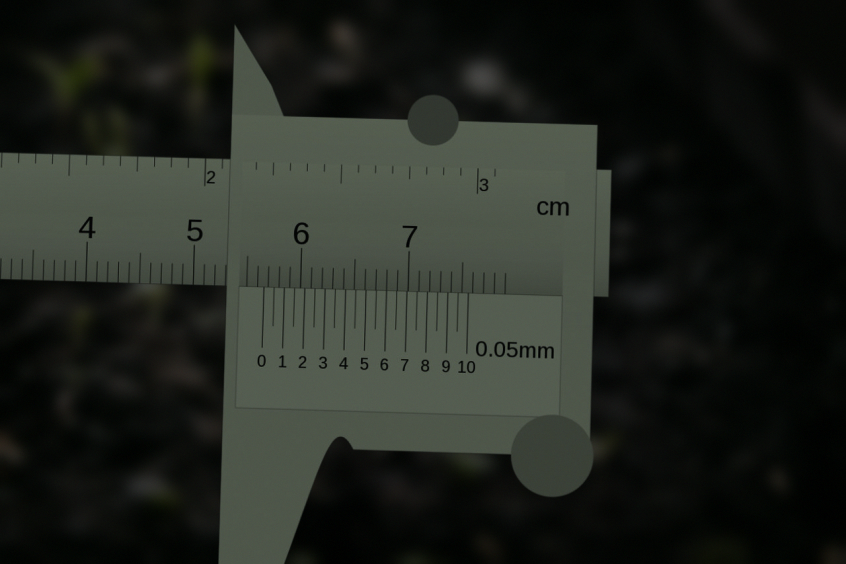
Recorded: 56.6 mm
